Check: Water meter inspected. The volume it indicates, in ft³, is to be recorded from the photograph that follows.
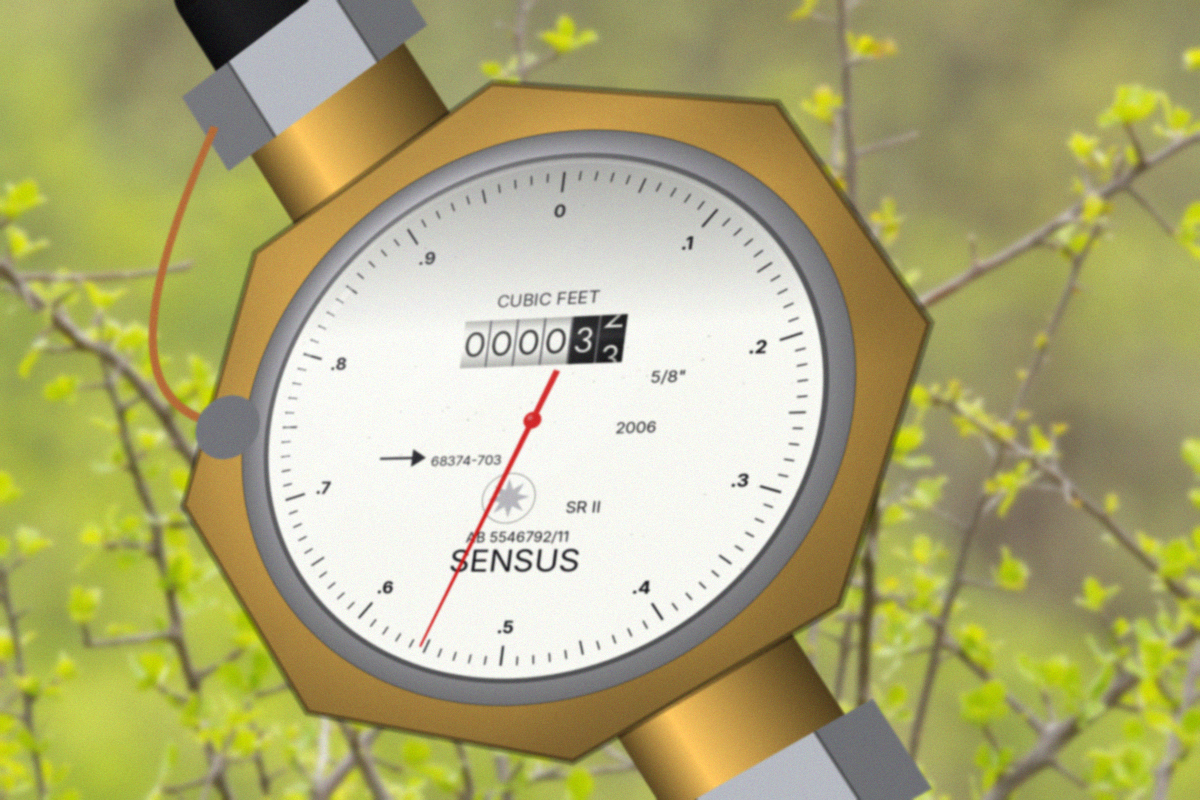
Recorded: 32.55 ft³
